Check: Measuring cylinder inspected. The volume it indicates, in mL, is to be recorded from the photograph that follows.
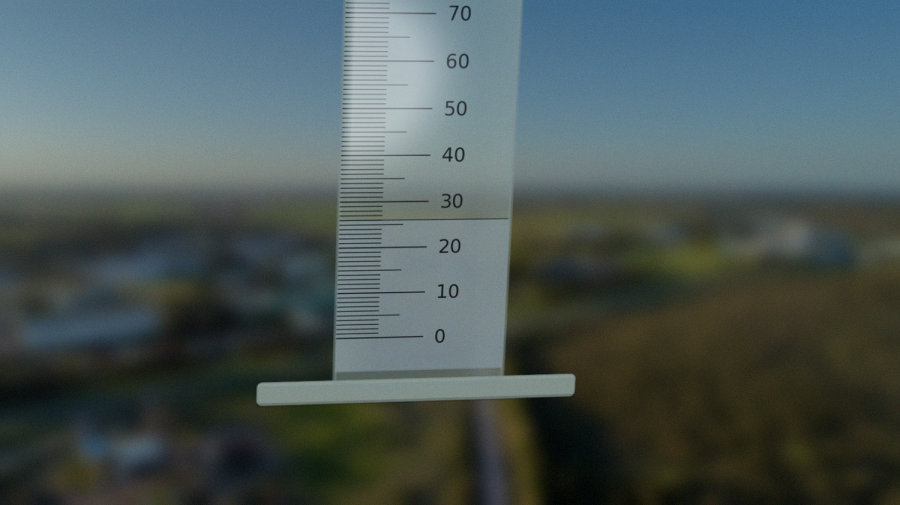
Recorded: 26 mL
